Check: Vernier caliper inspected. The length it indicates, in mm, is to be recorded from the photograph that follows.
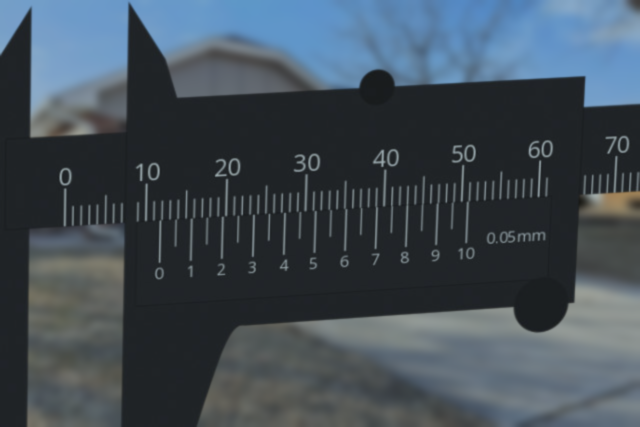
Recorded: 11.8 mm
